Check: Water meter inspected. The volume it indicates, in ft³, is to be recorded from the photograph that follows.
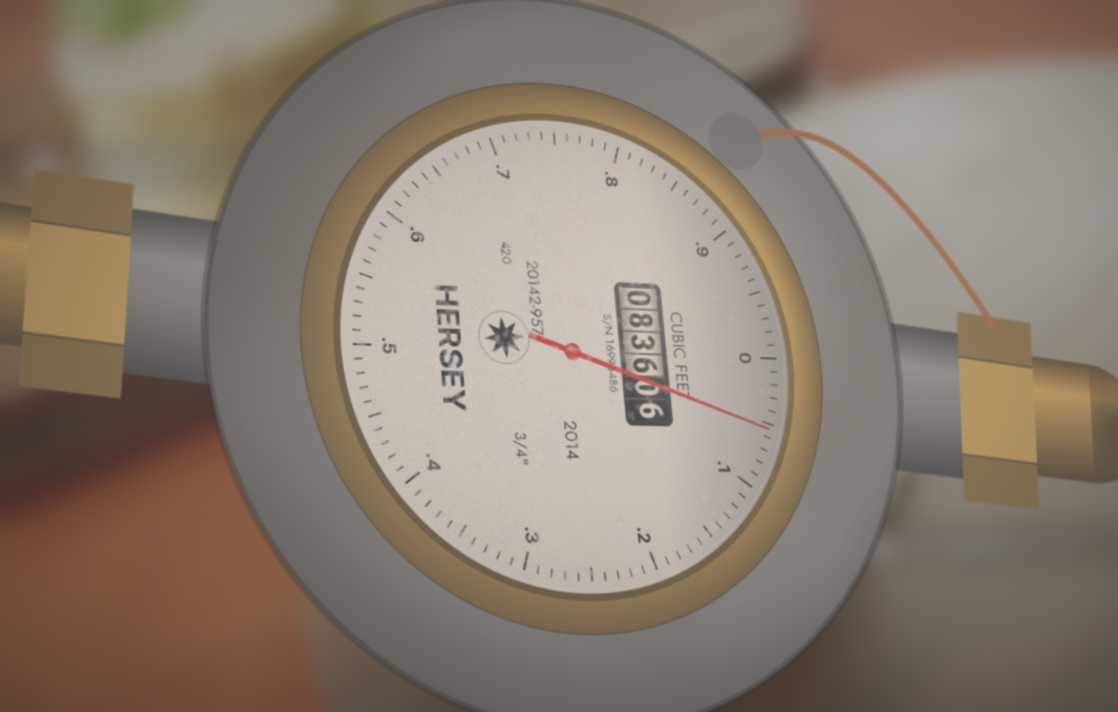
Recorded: 83606.05 ft³
